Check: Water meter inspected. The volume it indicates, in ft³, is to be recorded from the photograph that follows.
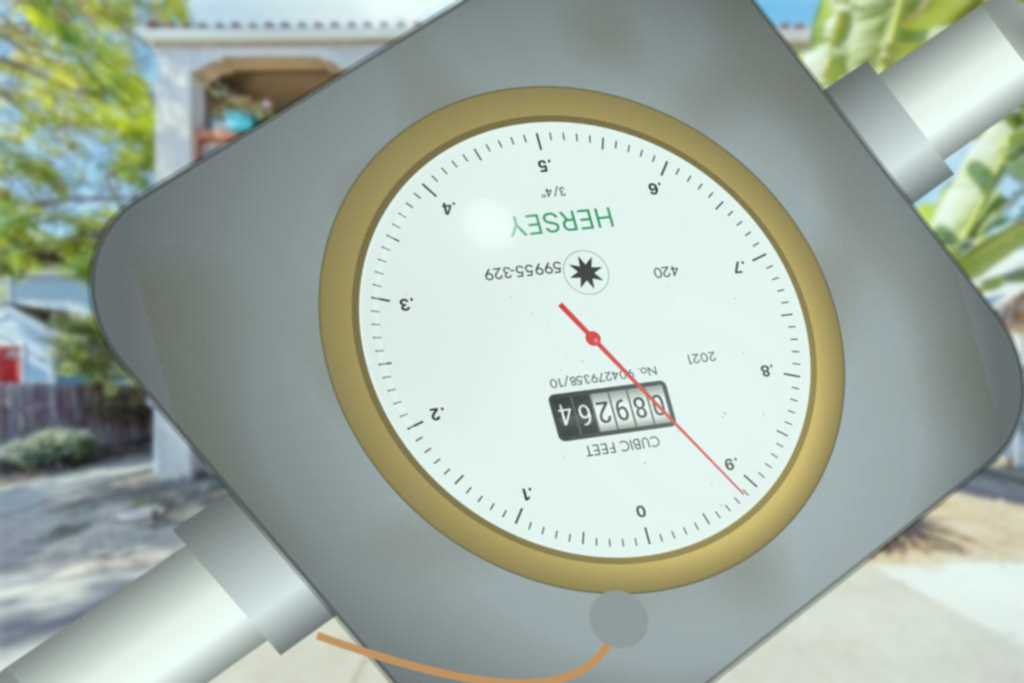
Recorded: 89263.91 ft³
